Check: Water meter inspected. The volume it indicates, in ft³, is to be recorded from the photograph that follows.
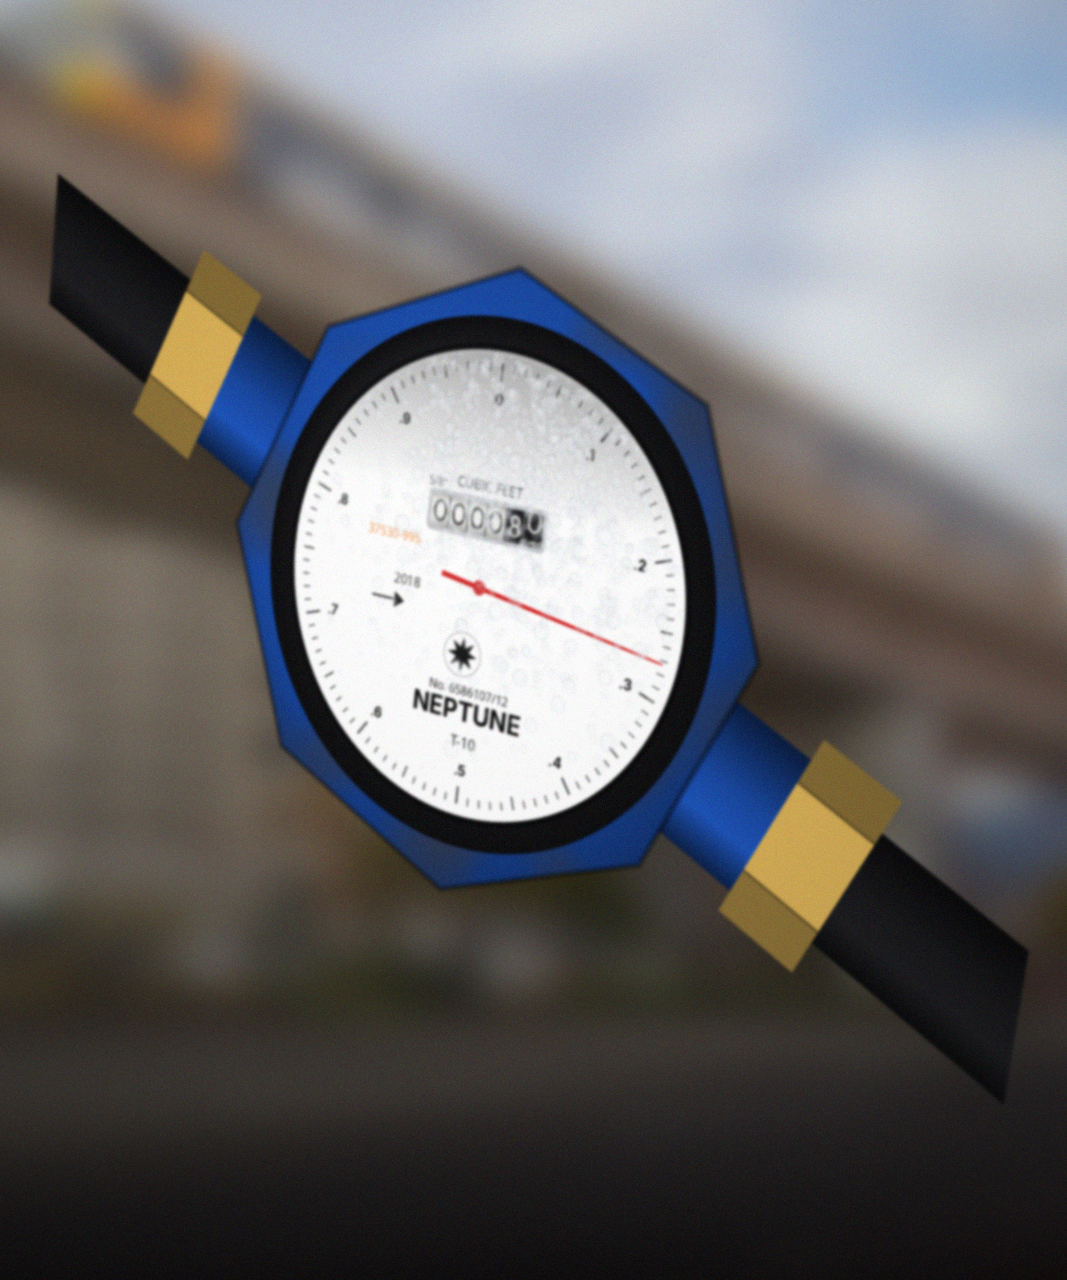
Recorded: 80.27 ft³
